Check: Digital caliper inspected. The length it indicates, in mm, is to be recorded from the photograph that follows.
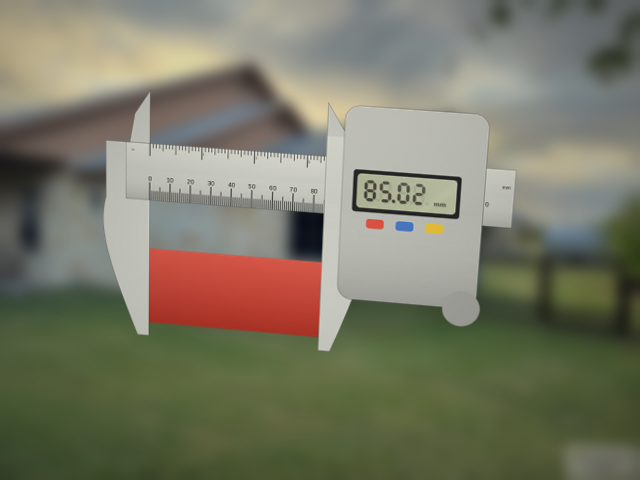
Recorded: 85.02 mm
